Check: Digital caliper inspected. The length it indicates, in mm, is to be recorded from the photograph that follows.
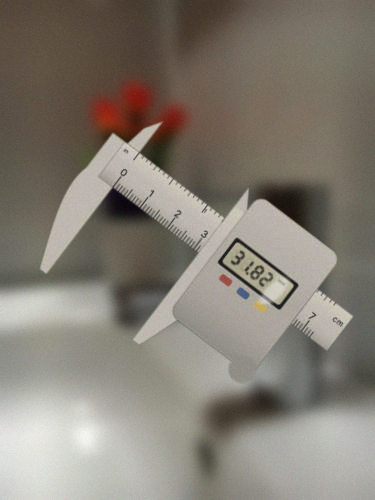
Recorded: 31.82 mm
